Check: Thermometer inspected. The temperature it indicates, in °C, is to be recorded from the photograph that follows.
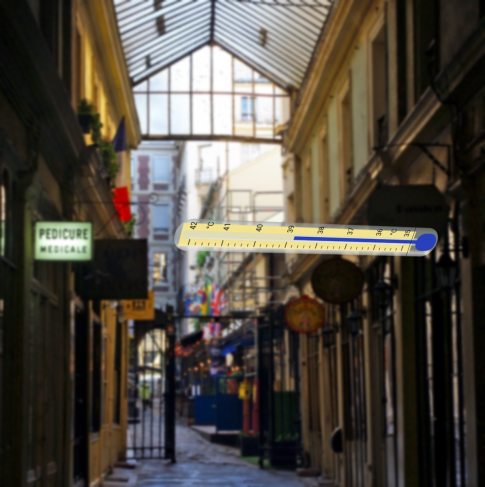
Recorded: 38.8 °C
